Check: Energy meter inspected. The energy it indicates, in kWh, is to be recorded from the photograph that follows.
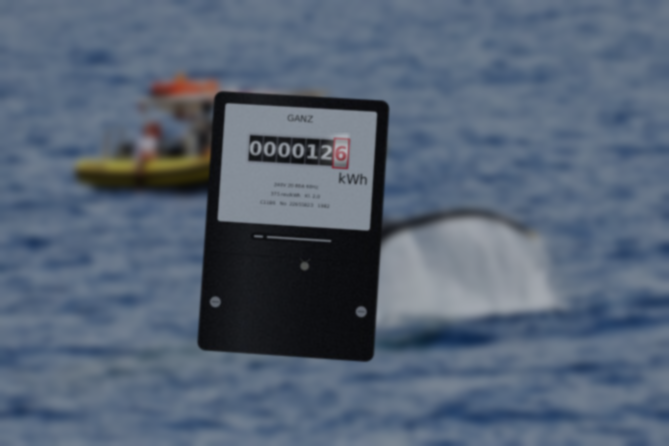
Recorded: 12.6 kWh
